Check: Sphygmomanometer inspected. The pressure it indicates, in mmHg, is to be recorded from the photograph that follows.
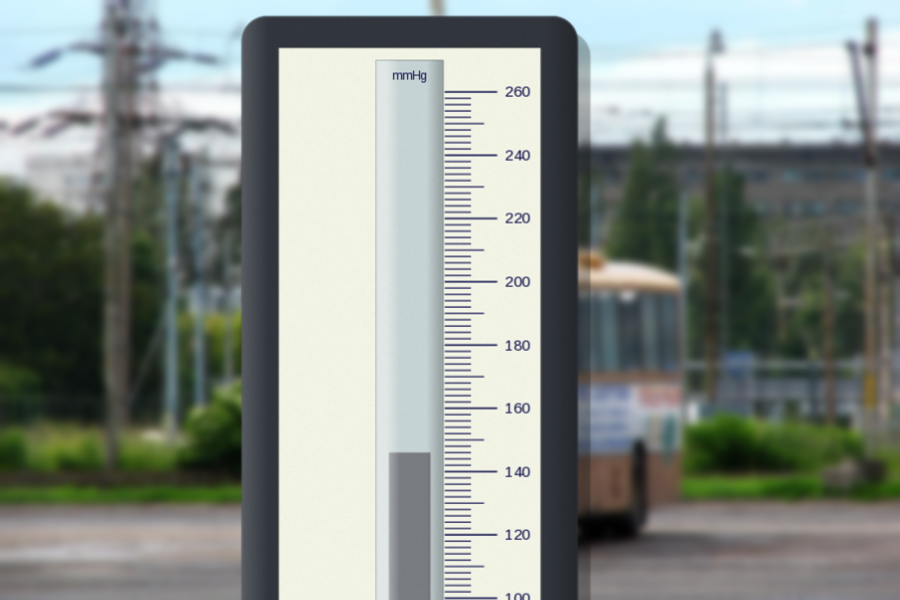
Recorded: 146 mmHg
